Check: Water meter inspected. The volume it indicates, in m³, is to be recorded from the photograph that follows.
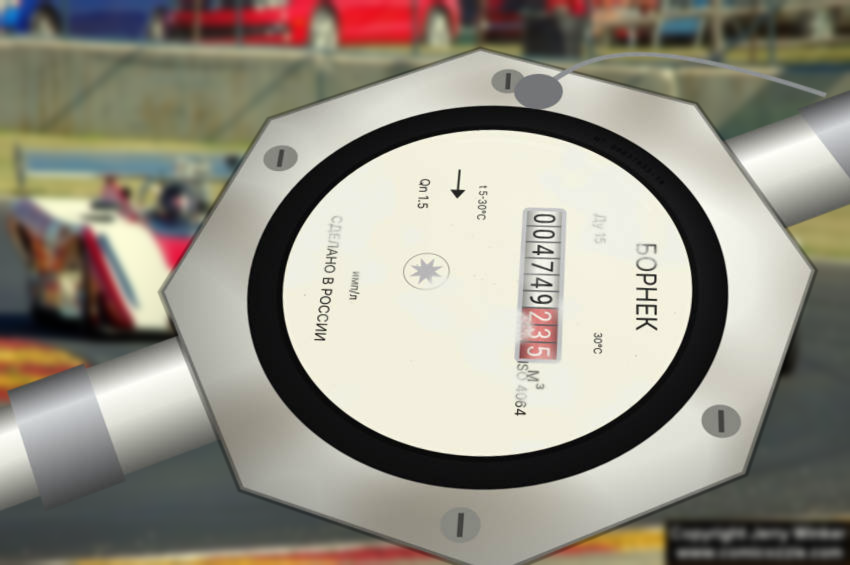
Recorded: 4749.235 m³
